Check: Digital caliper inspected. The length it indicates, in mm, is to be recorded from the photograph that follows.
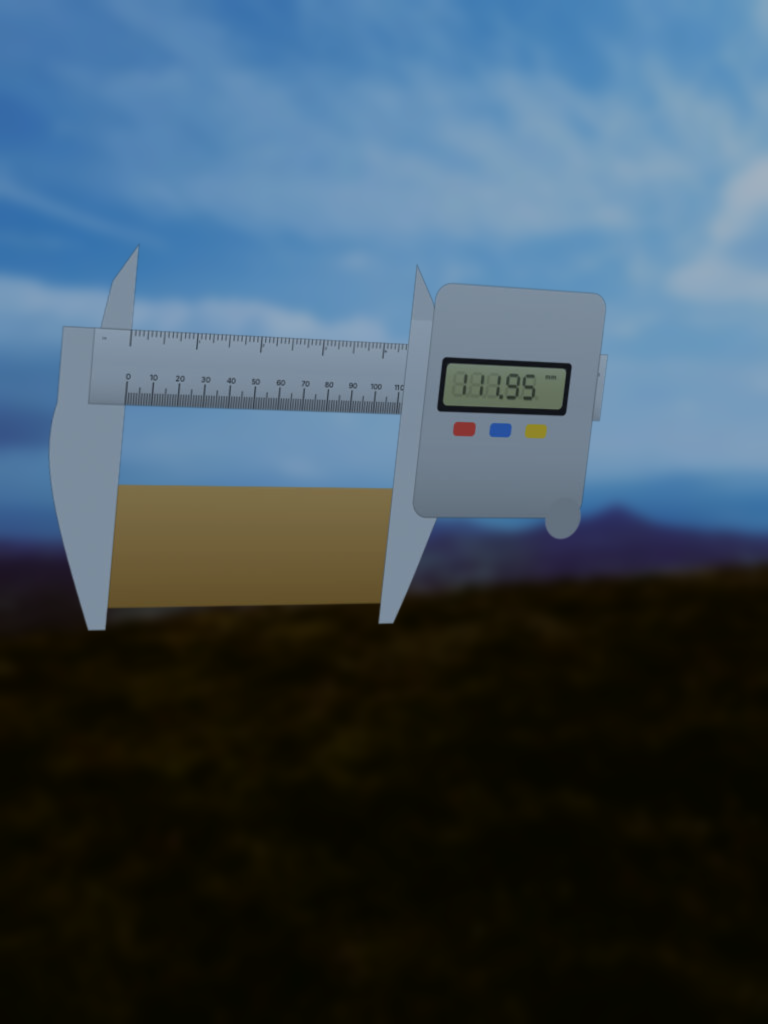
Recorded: 111.95 mm
